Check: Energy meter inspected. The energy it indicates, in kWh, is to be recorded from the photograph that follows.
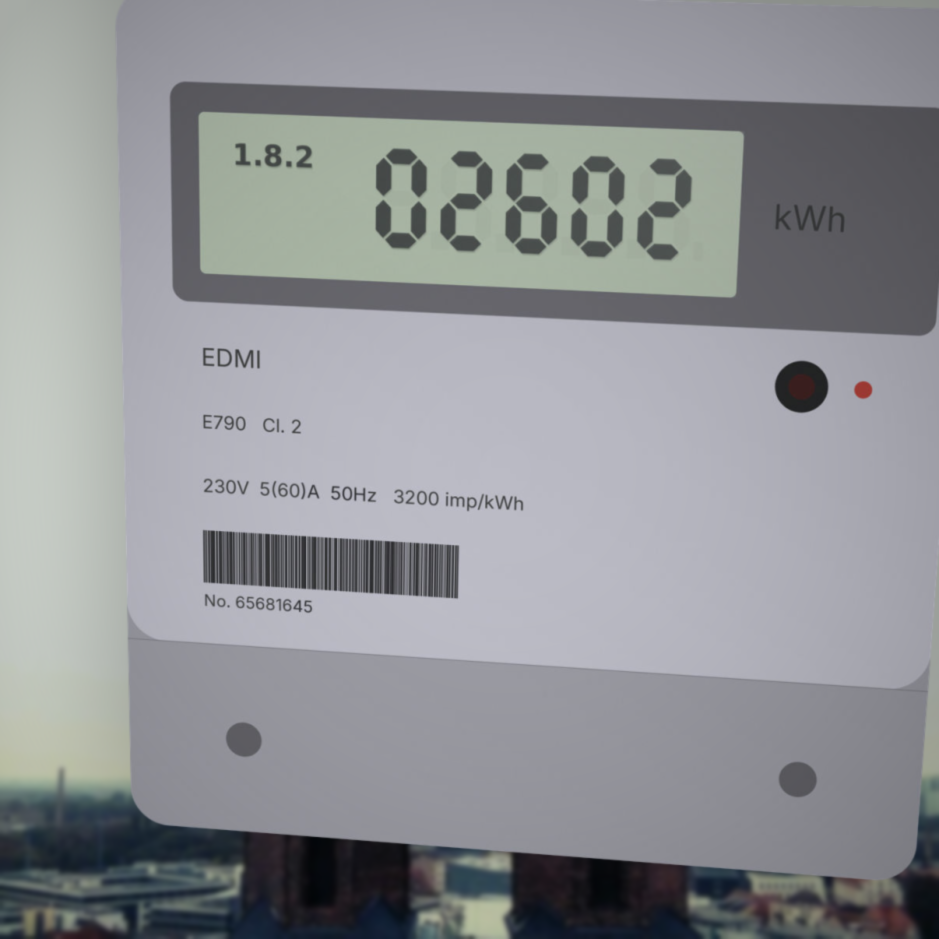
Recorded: 2602 kWh
